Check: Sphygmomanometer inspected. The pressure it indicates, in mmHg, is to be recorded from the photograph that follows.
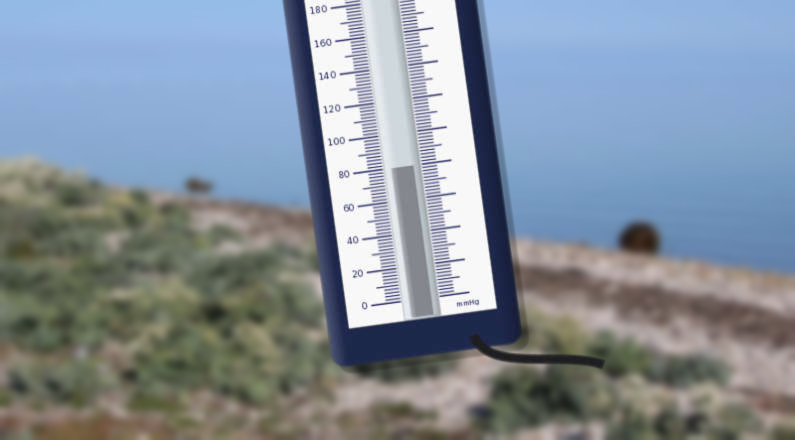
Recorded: 80 mmHg
